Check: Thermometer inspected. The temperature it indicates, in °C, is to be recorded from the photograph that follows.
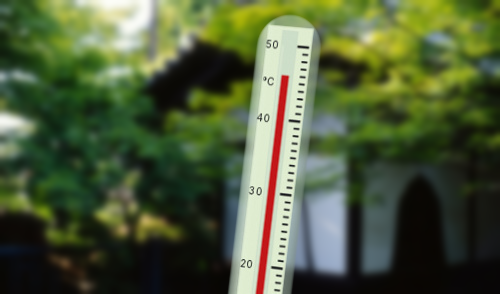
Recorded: 46 °C
